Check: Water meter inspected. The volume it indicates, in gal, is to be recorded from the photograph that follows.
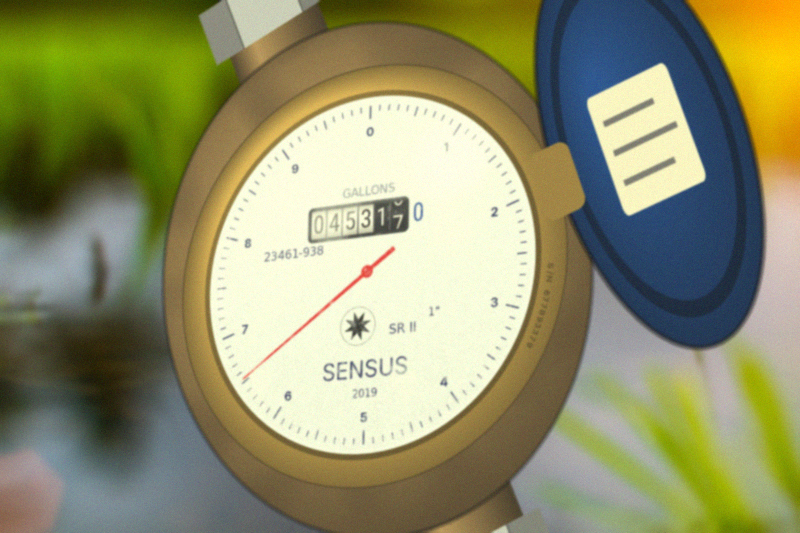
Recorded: 453166.5 gal
